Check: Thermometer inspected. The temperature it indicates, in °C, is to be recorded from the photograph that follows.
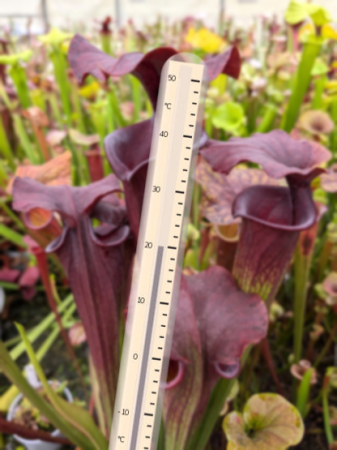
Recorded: 20 °C
